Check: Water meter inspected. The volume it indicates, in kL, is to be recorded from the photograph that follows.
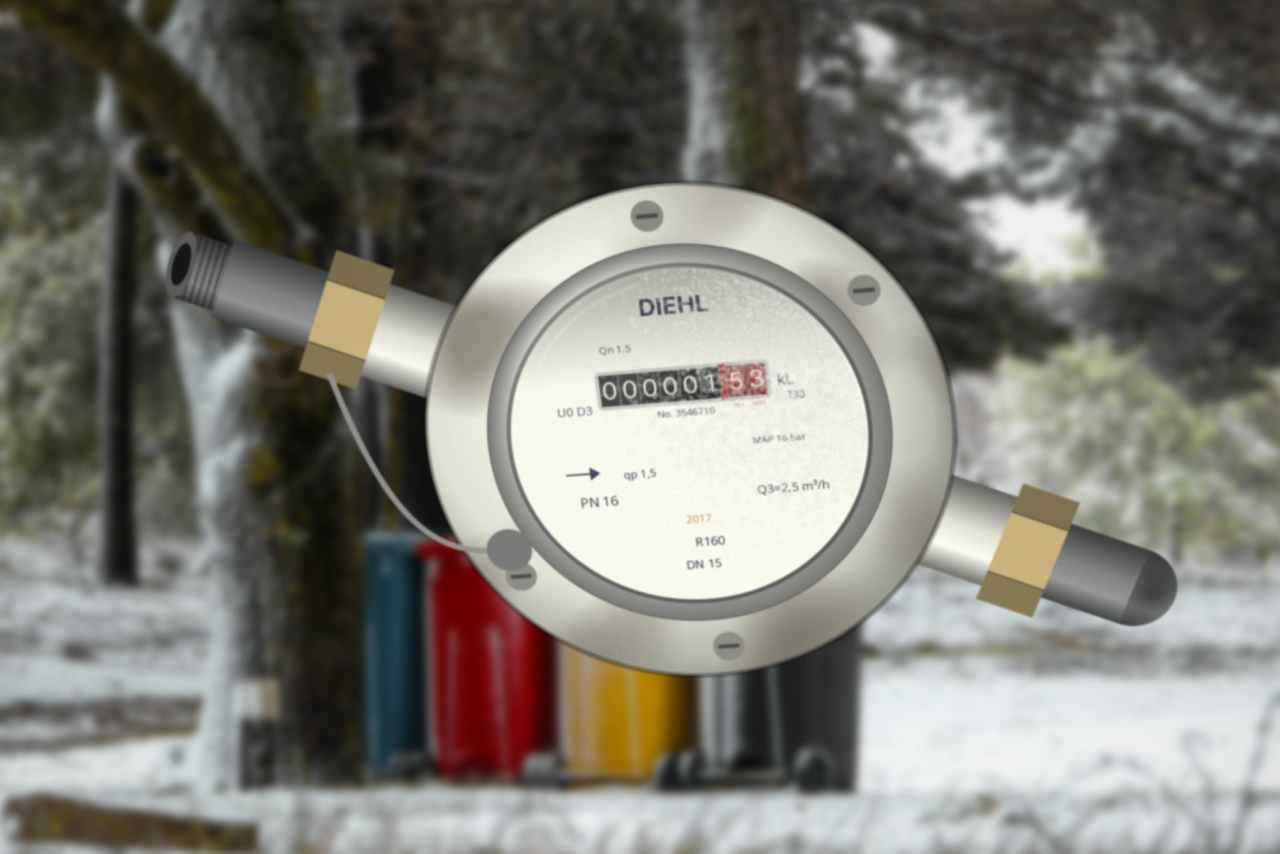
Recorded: 1.53 kL
